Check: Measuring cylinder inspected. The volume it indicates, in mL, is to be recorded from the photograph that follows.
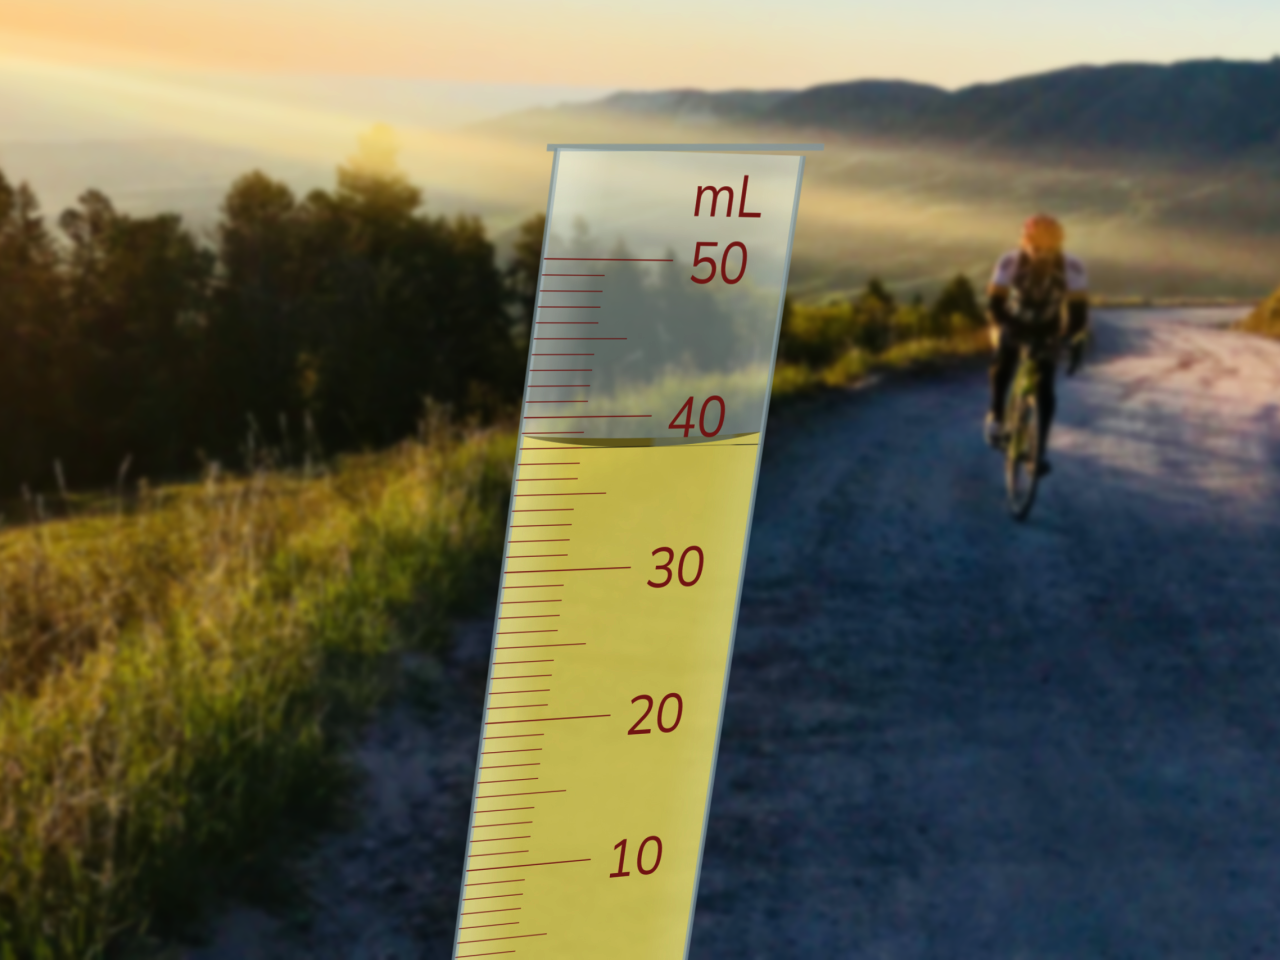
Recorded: 38 mL
